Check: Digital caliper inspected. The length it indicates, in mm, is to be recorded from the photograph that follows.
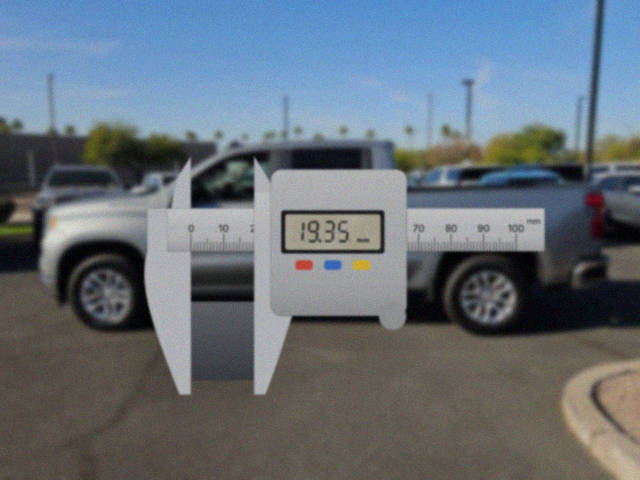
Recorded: 19.35 mm
